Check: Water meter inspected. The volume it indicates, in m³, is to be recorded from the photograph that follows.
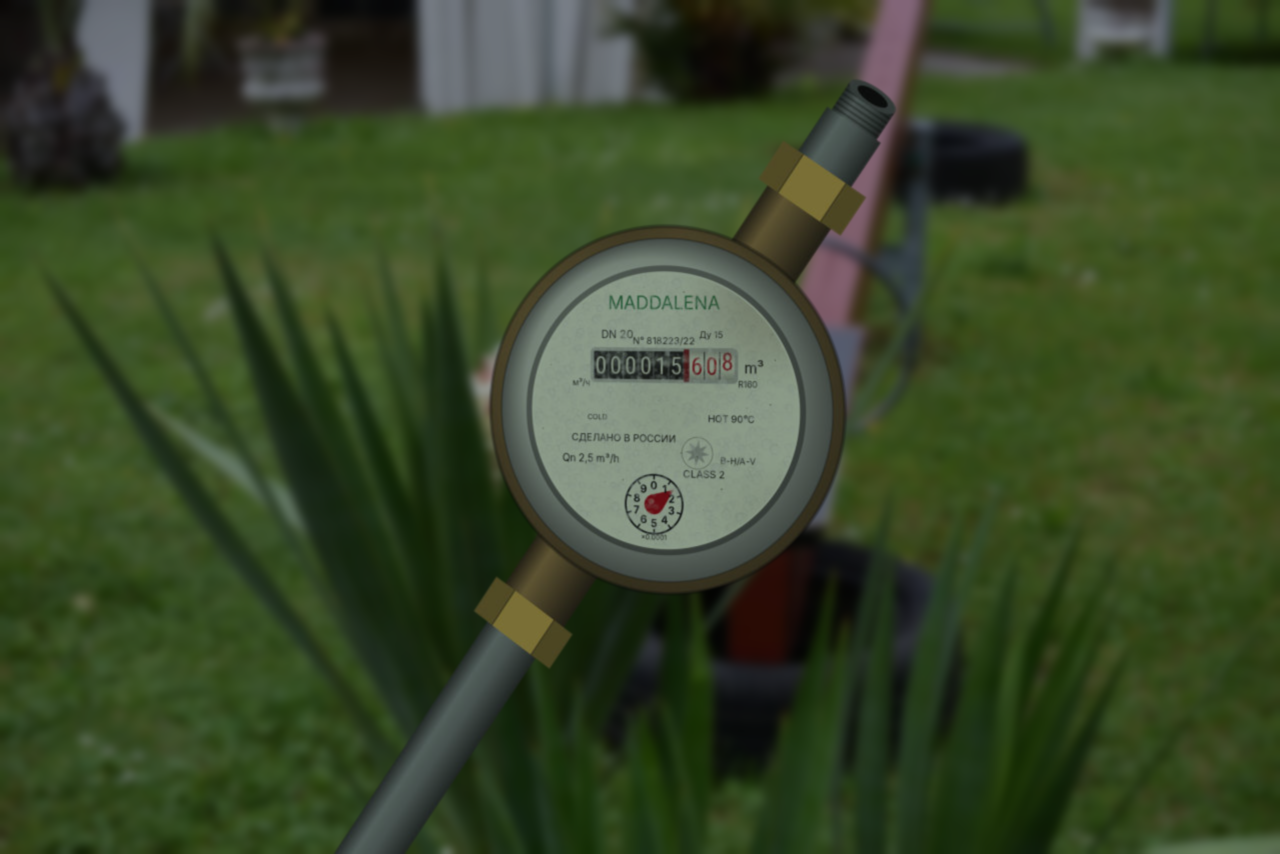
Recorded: 15.6081 m³
